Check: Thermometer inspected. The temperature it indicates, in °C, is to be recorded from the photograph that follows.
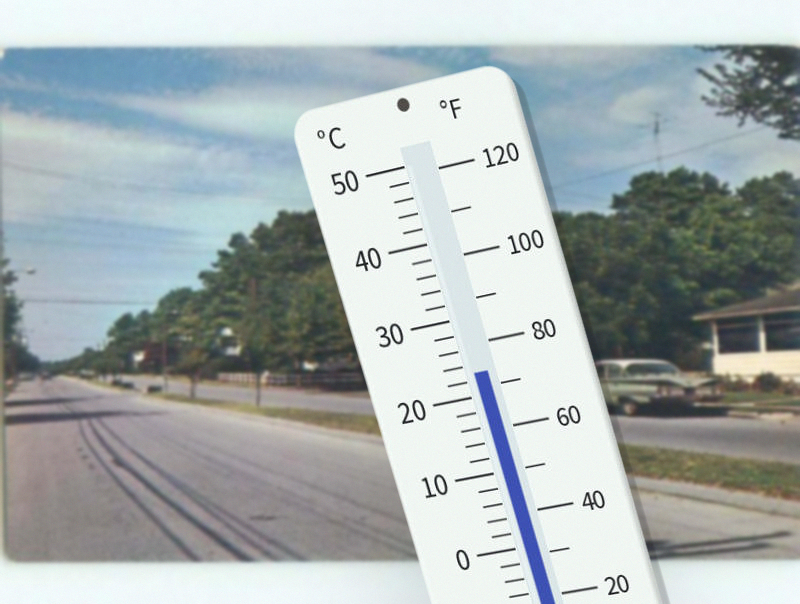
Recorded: 23 °C
